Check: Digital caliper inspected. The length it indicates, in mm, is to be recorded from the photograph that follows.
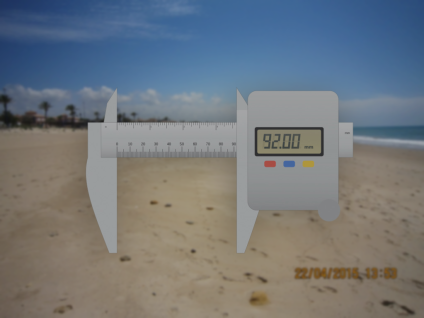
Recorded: 92.00 mm
